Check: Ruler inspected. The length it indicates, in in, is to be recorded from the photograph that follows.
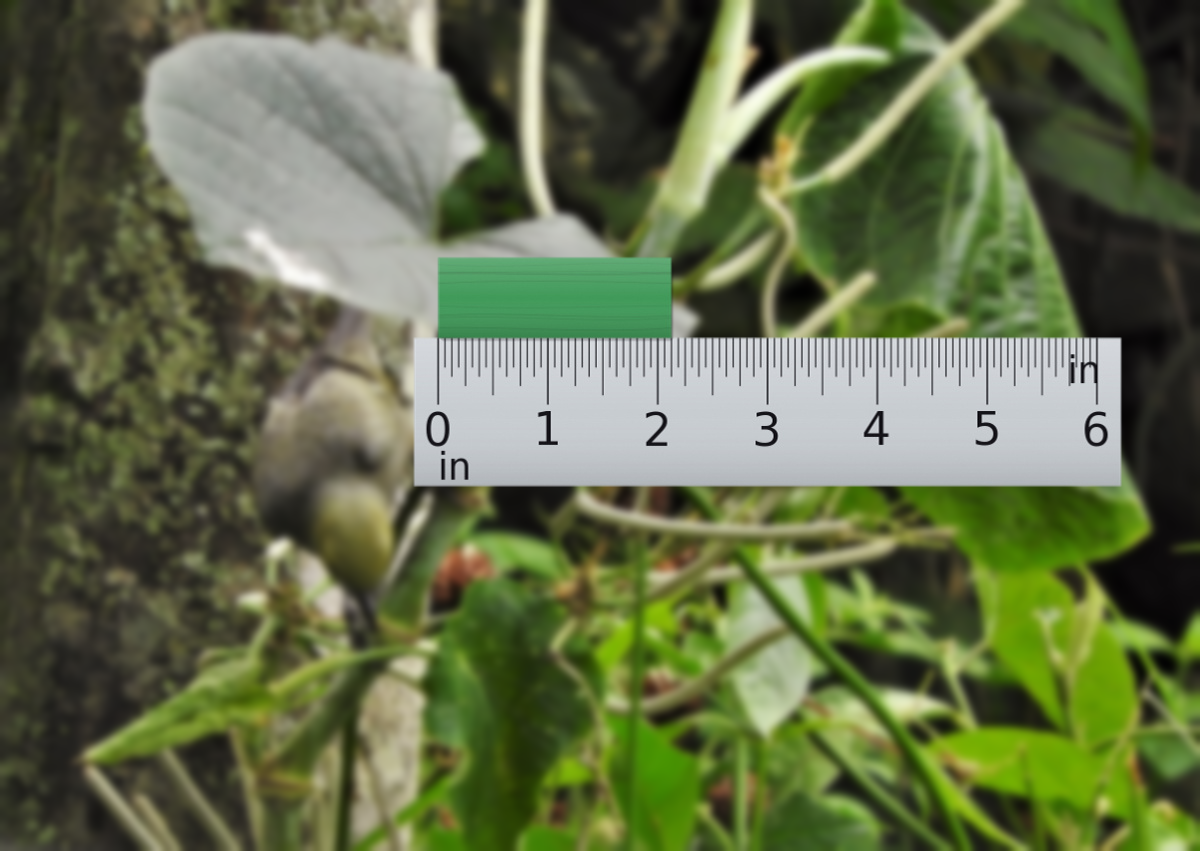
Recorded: 2.125 in
